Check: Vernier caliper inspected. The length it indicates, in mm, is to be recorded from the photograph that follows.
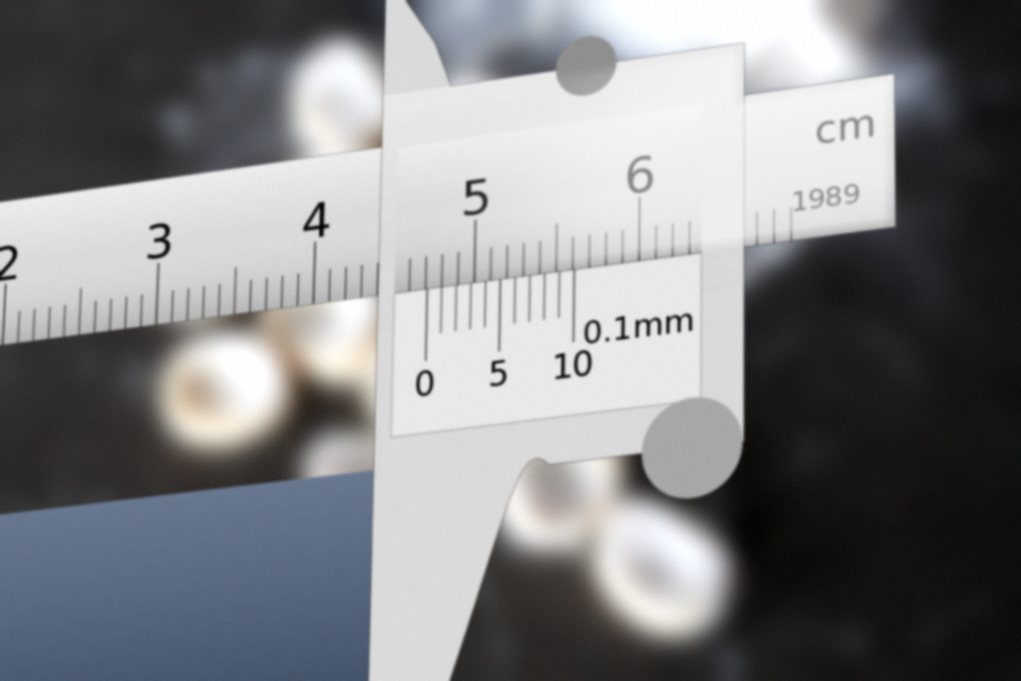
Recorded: 47.1 mm
